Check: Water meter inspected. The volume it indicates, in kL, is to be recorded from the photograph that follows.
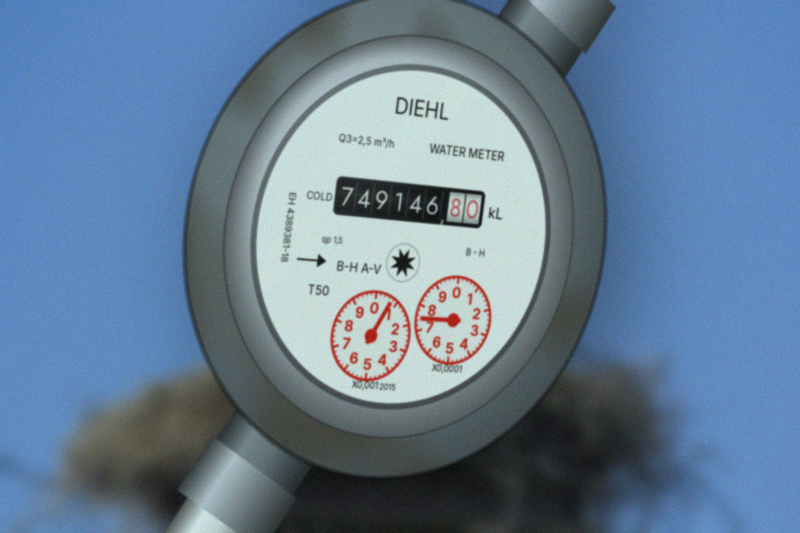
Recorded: 749146.8007 kL
